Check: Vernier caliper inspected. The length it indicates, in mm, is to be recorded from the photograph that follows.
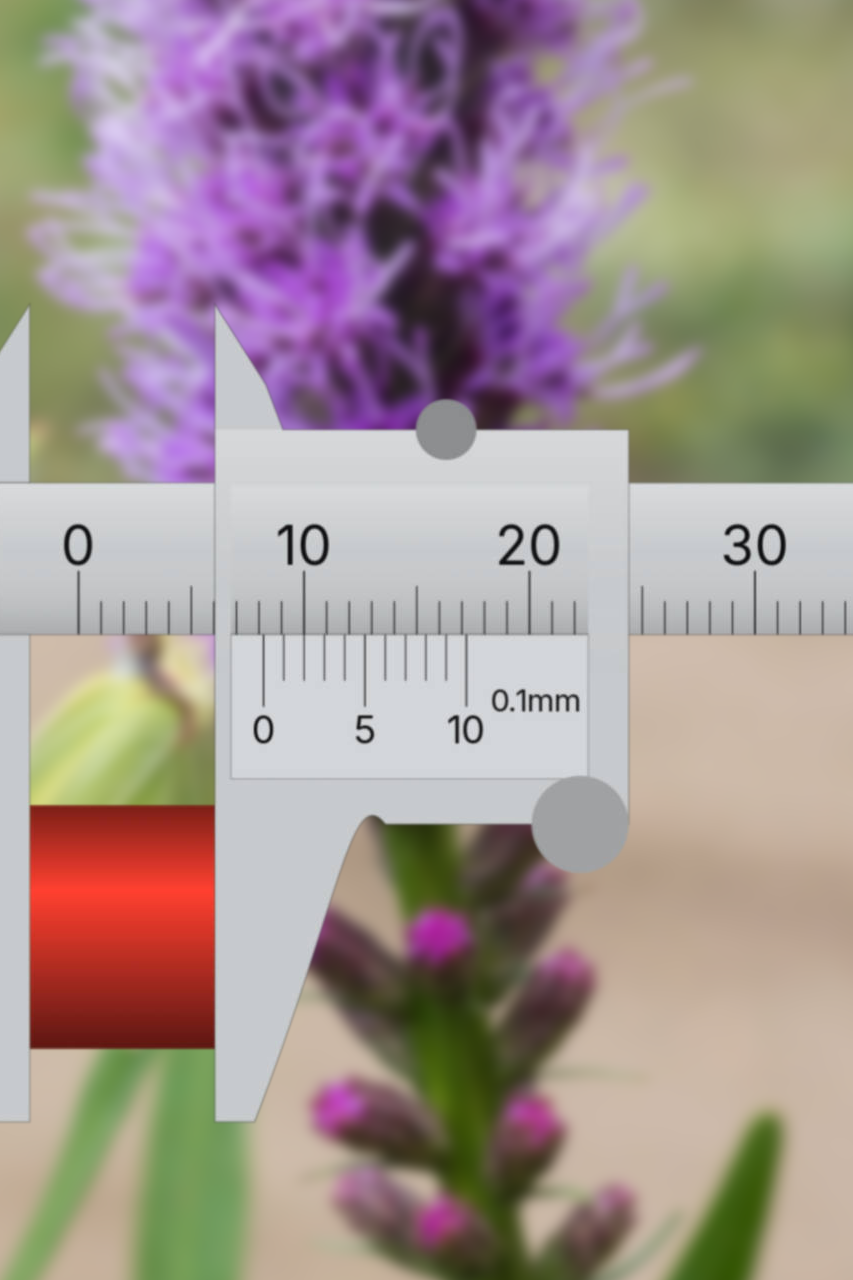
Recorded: 8.2 mm
